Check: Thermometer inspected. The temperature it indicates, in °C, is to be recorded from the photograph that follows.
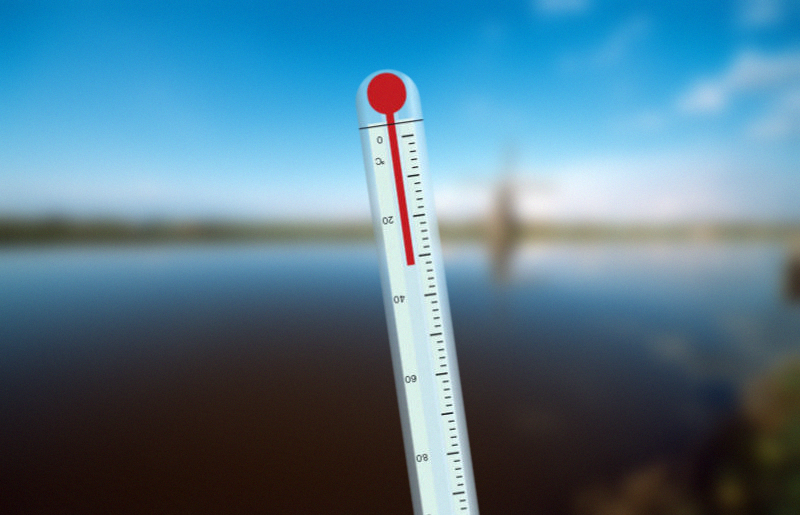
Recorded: 32 °C
